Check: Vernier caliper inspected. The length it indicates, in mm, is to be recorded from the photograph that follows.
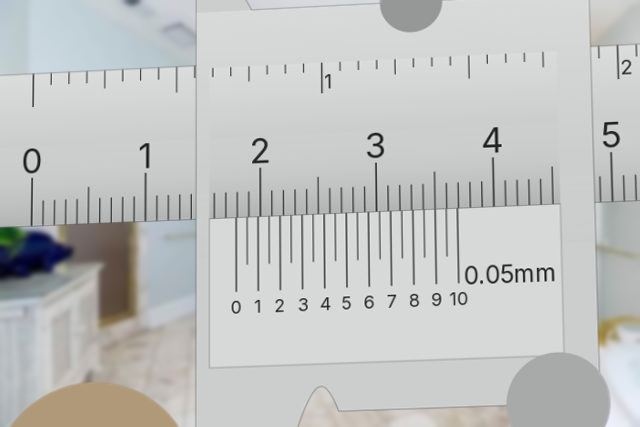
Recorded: 17.9 mm
